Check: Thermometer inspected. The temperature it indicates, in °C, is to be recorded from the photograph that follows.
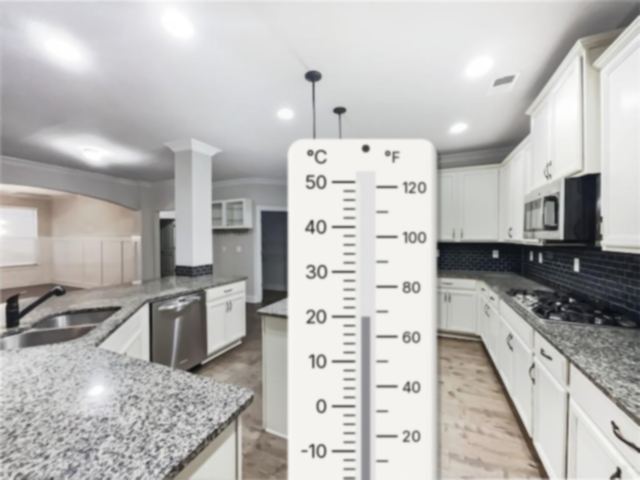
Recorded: 20 °C
